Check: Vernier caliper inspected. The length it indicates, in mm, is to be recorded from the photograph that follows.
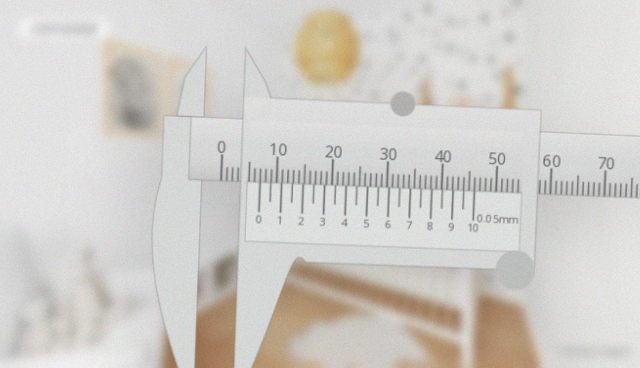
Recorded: 7.0 mm
